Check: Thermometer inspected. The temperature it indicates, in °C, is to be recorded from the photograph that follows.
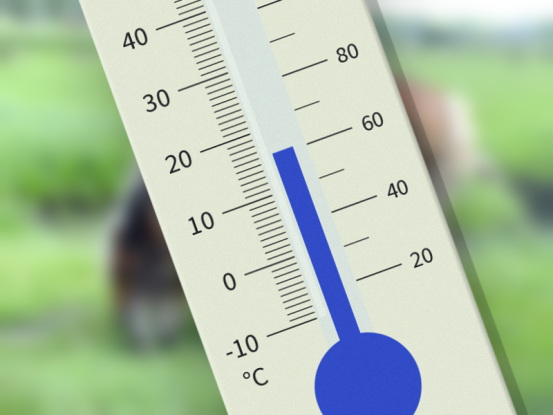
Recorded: 16 °C
